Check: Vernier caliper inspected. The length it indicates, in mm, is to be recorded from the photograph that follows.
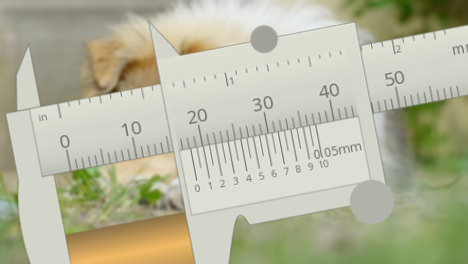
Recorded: 18.2 mm
